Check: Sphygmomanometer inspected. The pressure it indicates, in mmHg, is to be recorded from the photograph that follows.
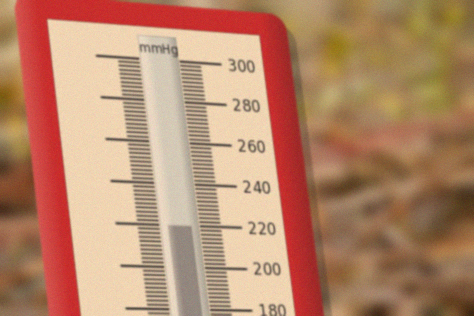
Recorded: 220 mmHg
